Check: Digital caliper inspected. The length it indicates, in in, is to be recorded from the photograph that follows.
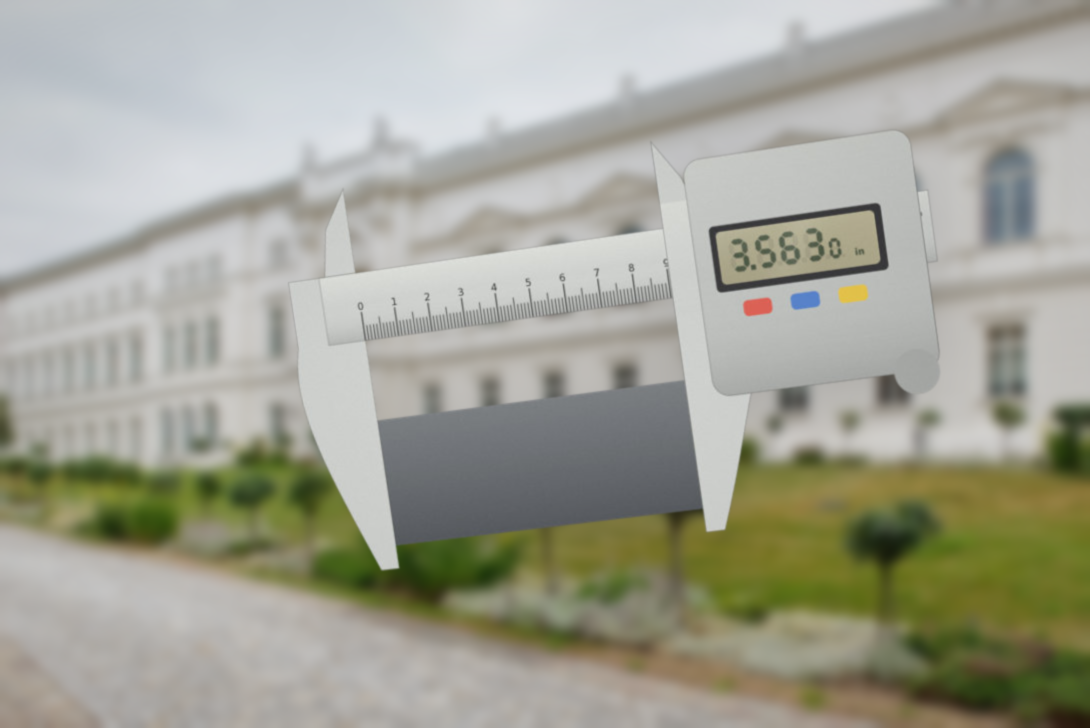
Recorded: 3.5630 in
